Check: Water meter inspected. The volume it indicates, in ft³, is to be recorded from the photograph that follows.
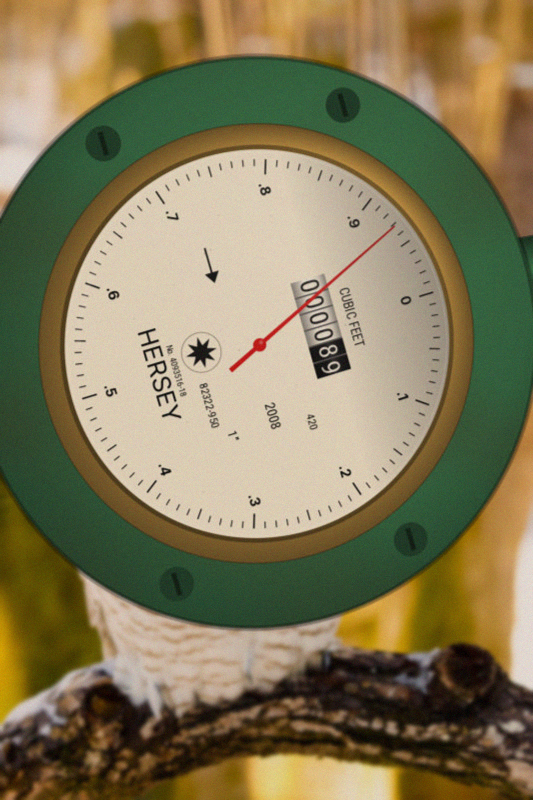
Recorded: 88.93 ft³
